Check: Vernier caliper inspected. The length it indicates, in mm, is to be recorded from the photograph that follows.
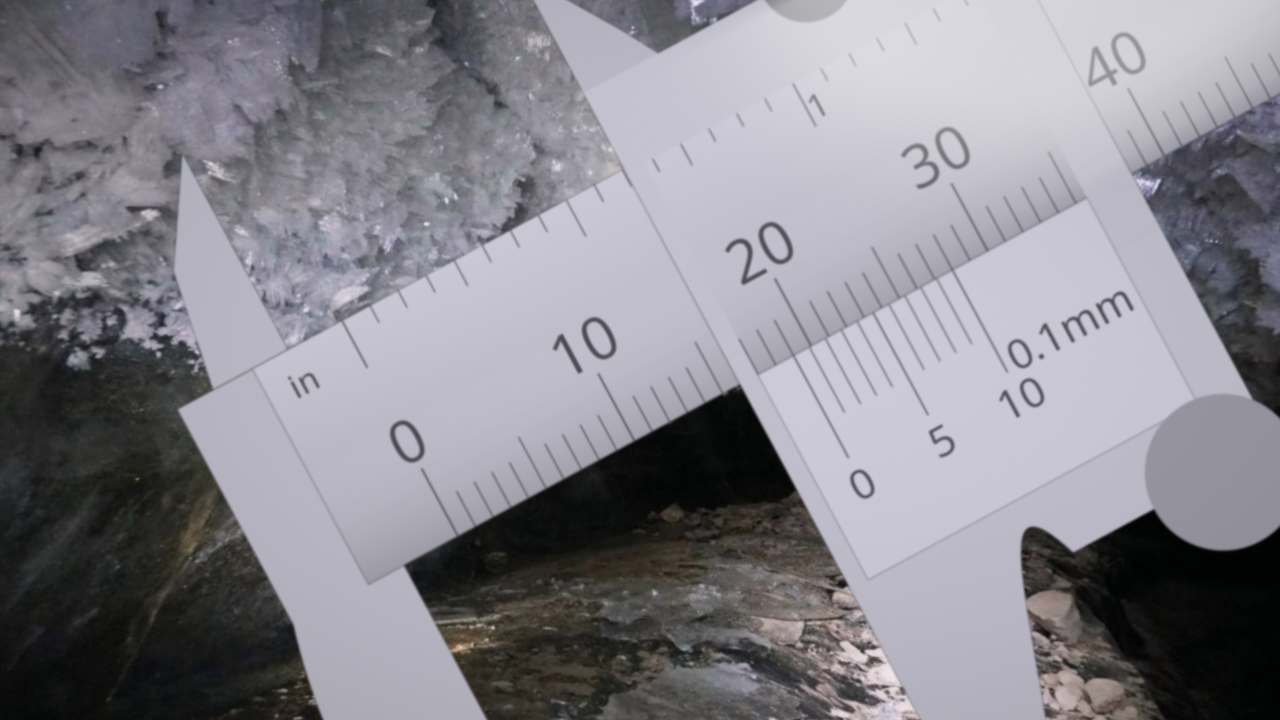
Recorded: 19.0 mm
